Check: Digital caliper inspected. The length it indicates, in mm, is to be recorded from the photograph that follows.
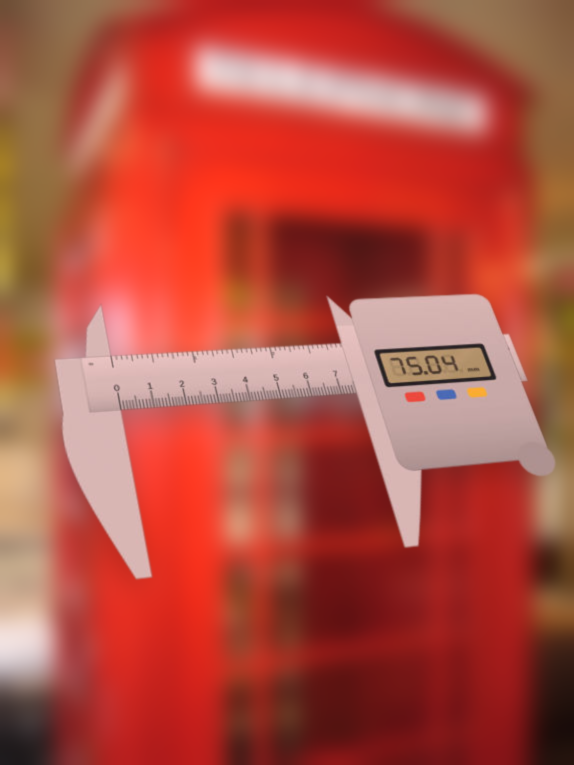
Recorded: 75.04 mm
